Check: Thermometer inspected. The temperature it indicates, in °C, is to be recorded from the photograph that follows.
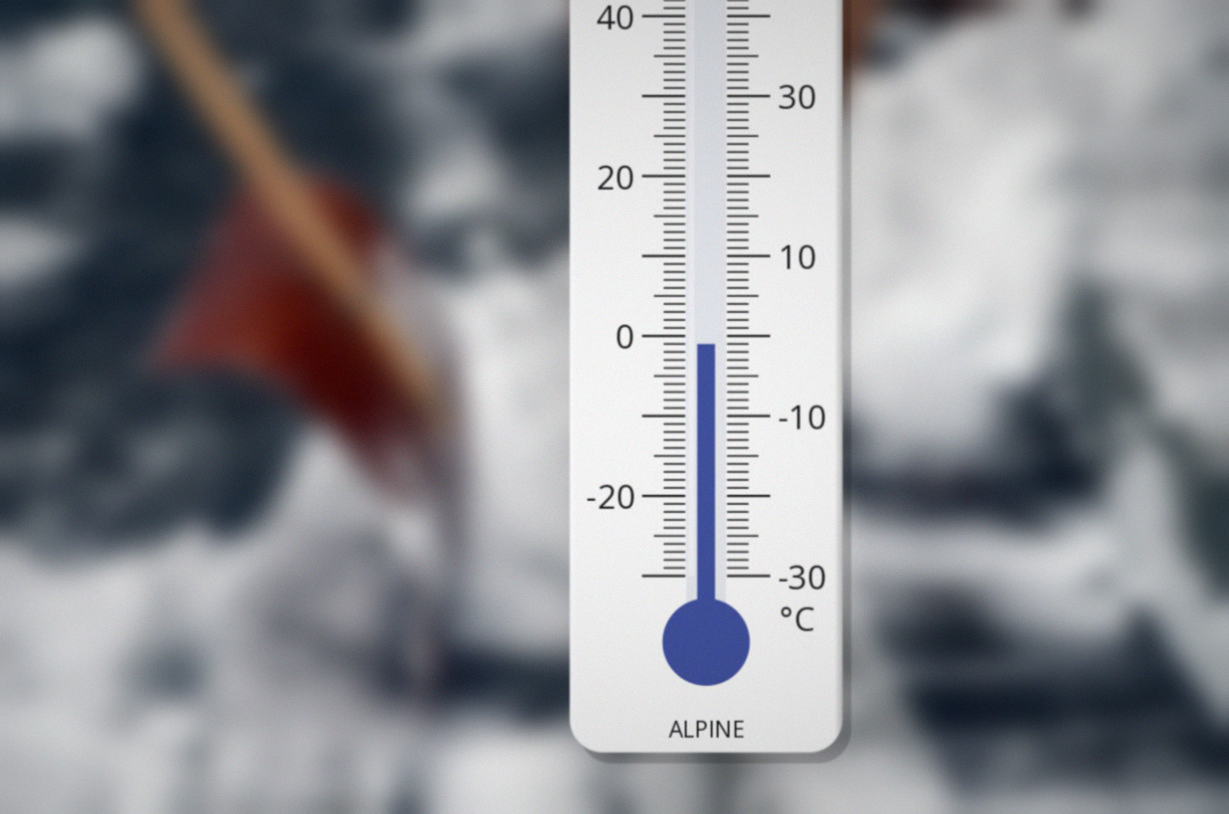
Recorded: -1 °C
